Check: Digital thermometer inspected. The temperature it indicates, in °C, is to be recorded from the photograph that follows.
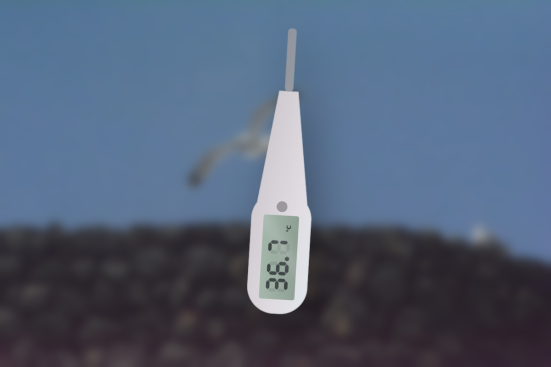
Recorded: 36.7 °C
